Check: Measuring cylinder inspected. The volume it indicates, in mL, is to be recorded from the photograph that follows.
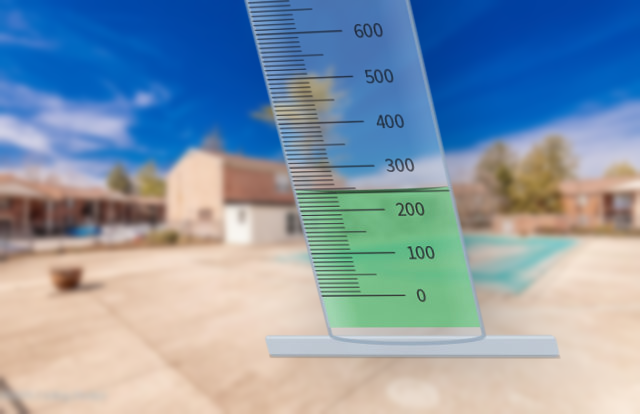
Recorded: 240 mL
